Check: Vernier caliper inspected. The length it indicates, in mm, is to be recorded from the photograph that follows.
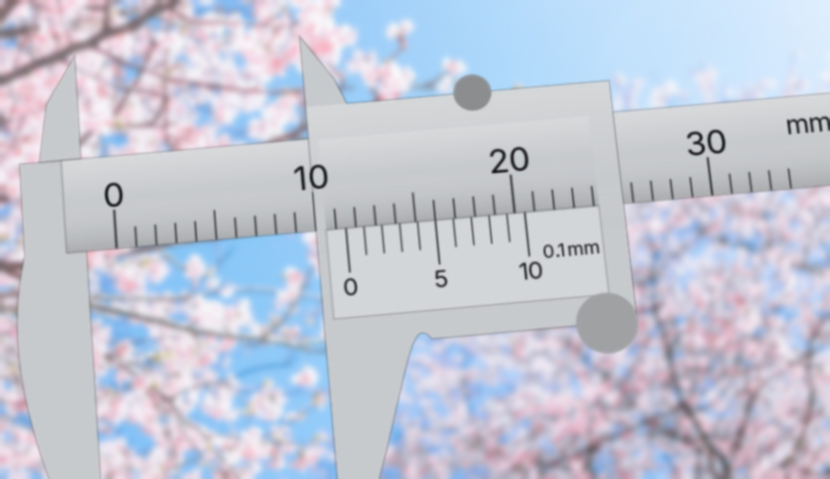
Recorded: 11.5 mm
